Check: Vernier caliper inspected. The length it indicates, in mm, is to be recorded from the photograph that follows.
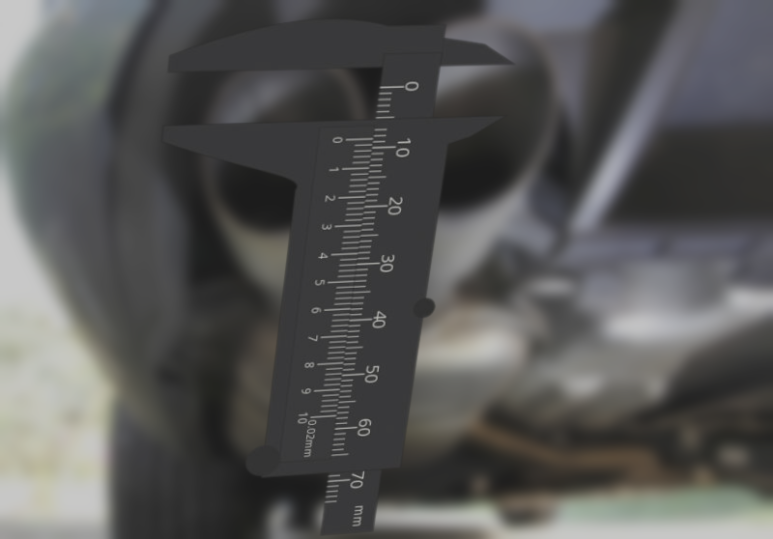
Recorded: 8.5 mm
